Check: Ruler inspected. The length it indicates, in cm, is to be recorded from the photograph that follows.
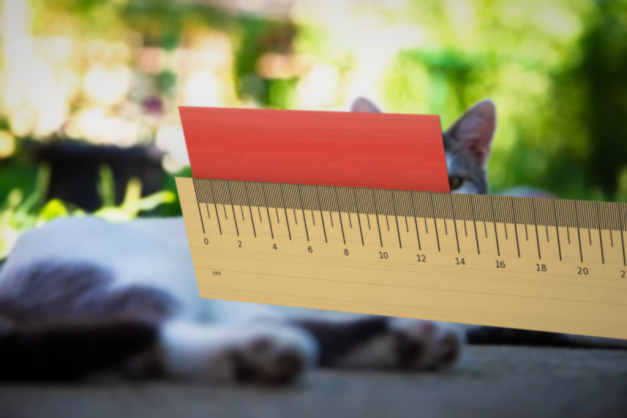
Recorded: 14 cm
